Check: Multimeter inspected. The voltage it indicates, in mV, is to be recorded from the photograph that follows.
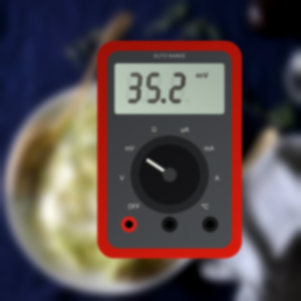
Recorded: 35.2 mV
